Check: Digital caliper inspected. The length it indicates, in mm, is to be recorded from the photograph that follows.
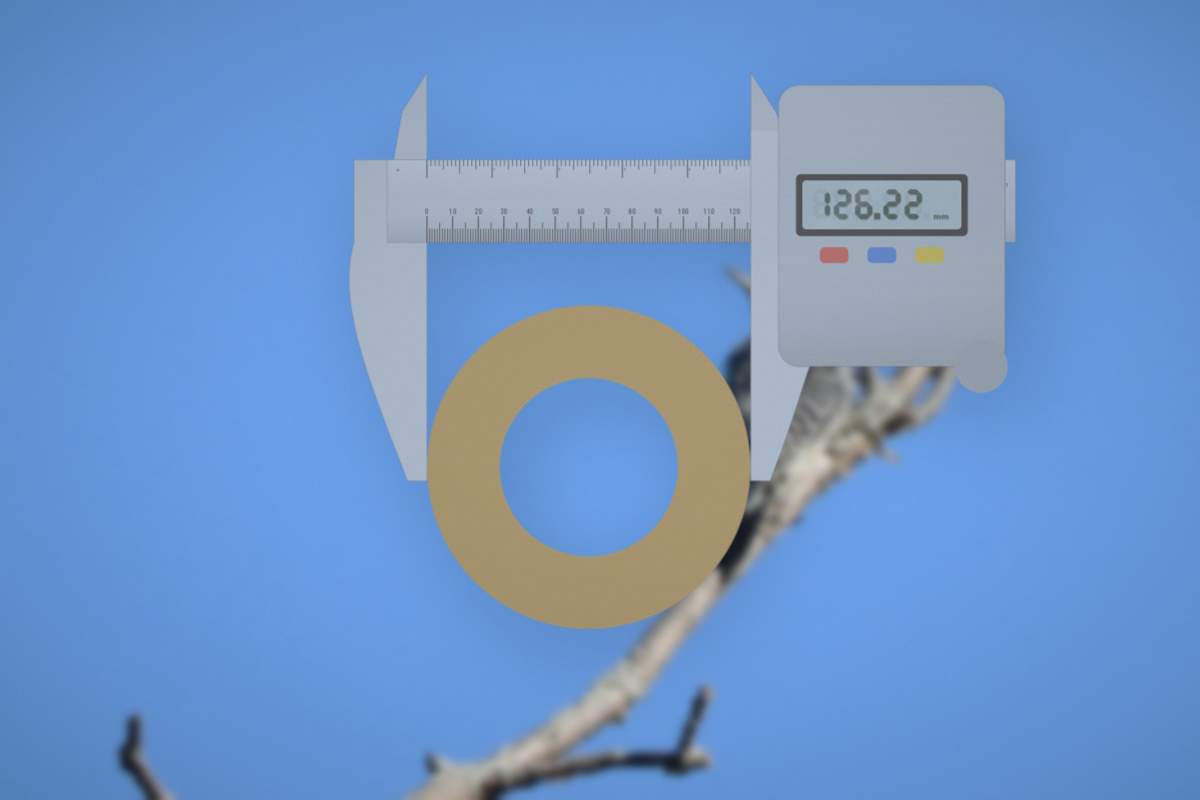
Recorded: 126.22 mm
